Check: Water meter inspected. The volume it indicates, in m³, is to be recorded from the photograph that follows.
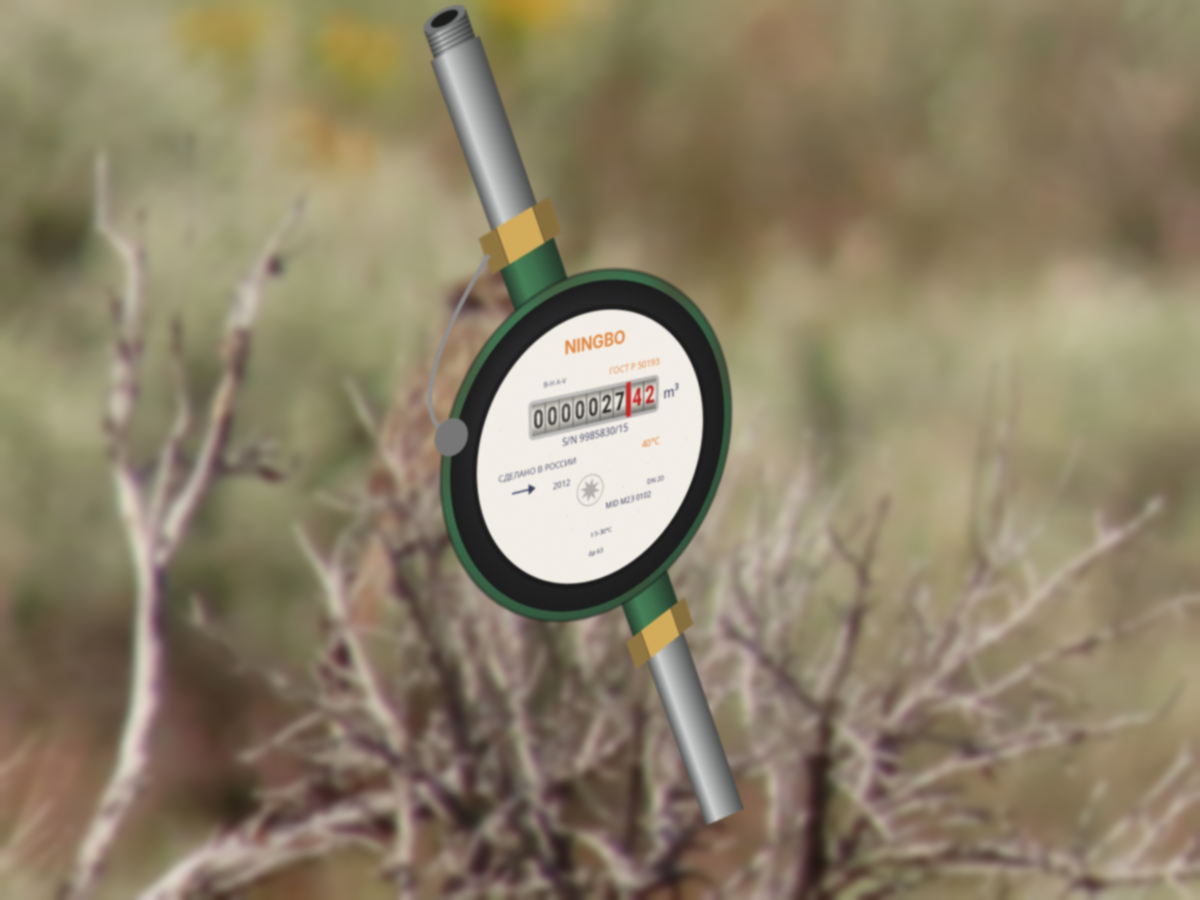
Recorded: 27.42 m³
